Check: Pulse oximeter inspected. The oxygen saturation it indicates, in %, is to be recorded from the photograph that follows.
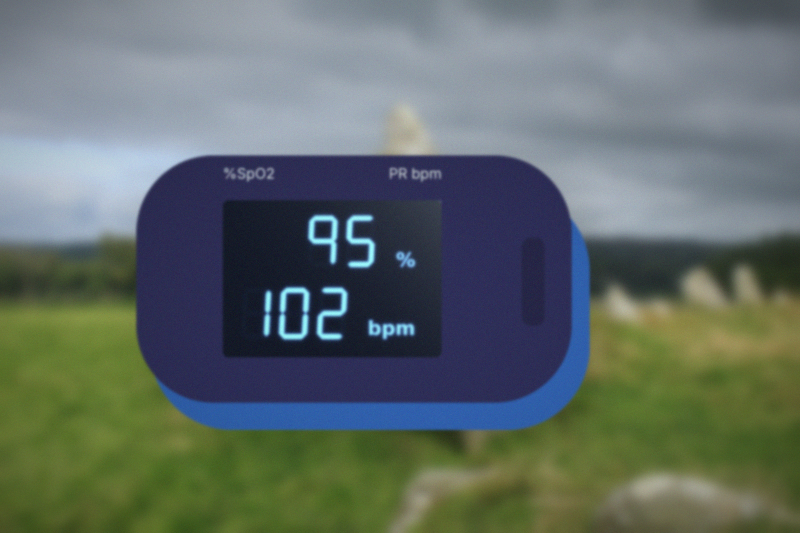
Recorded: 95 %
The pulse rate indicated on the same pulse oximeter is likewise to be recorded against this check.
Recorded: 102 bpm
